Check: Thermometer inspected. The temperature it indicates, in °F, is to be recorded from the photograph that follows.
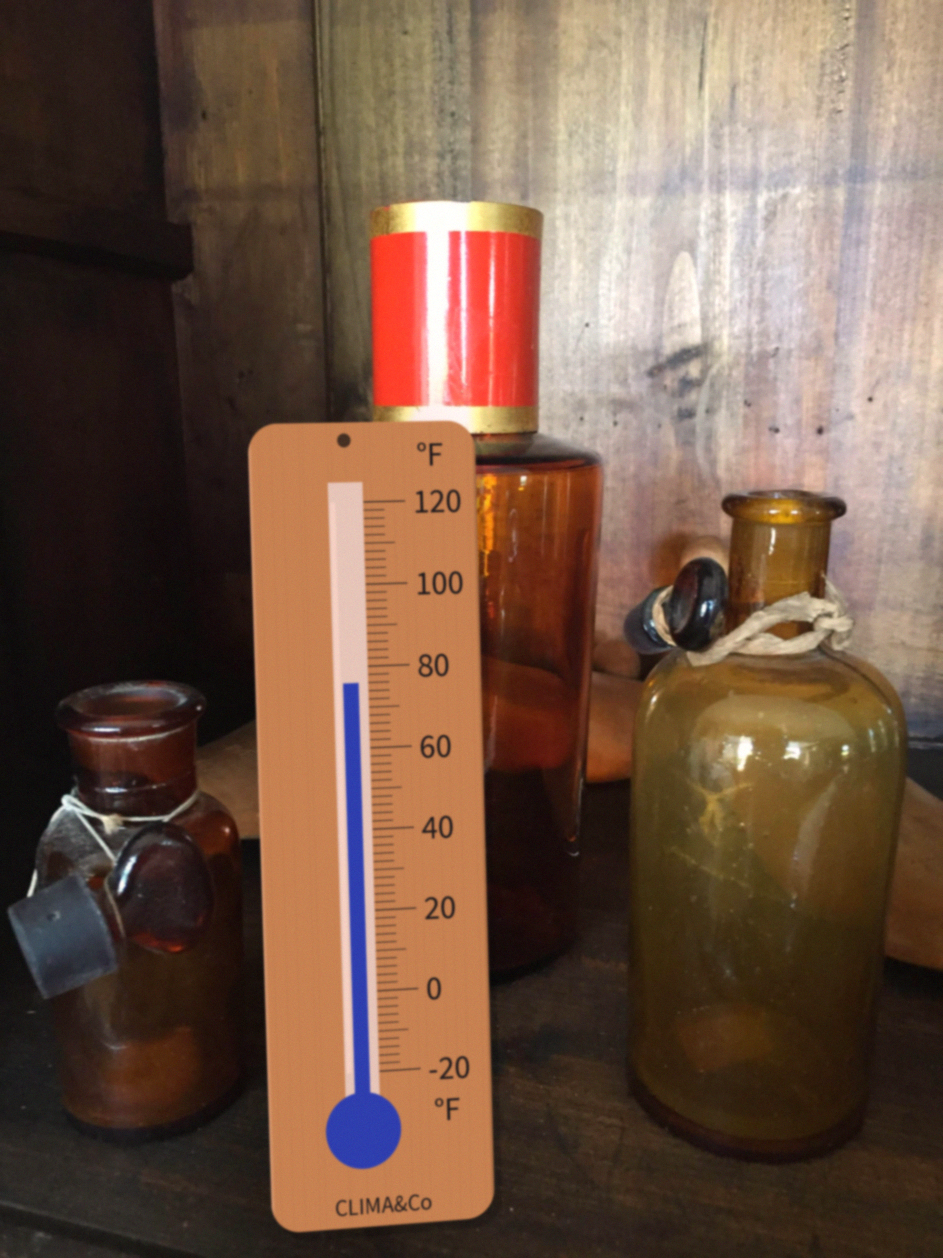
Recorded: 76 °F
